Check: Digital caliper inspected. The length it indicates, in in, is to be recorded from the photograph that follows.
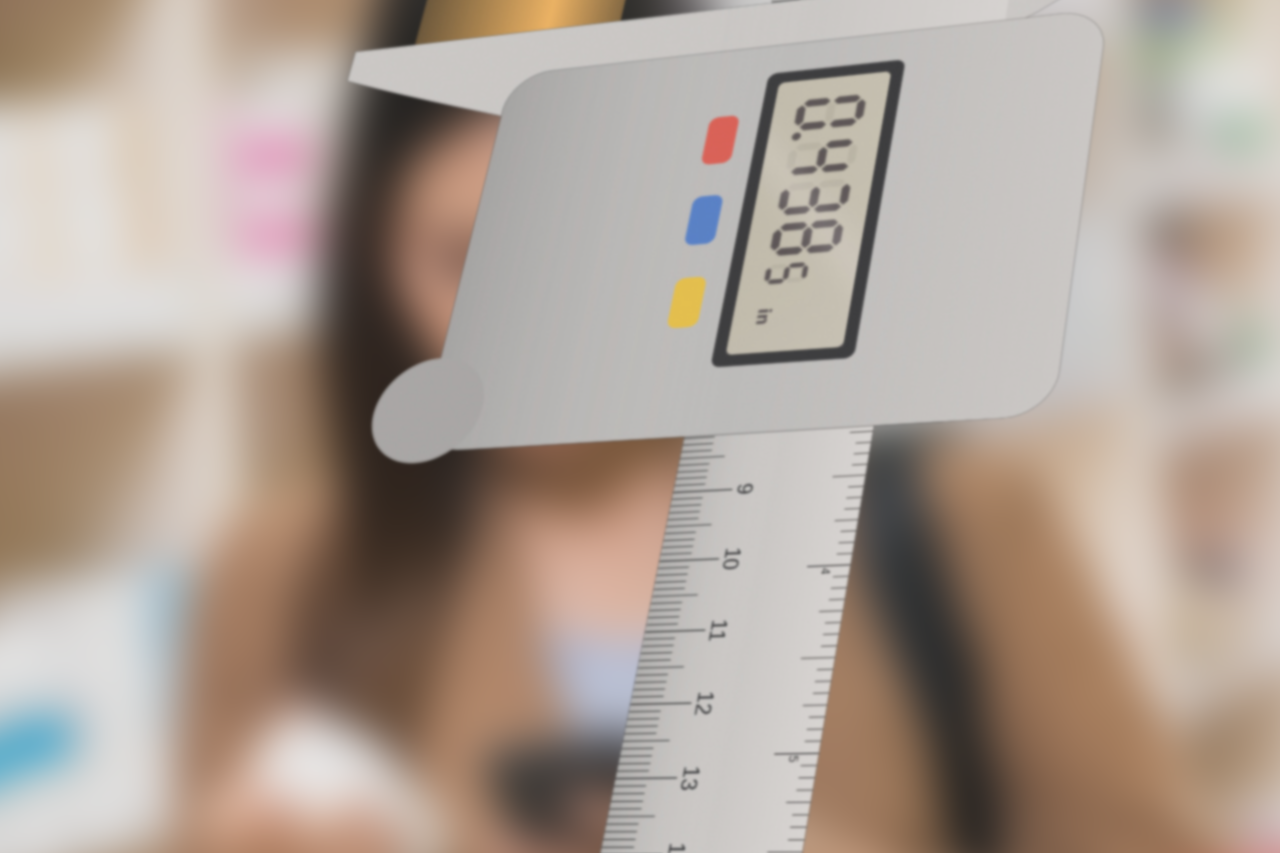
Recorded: 0.4385 in
